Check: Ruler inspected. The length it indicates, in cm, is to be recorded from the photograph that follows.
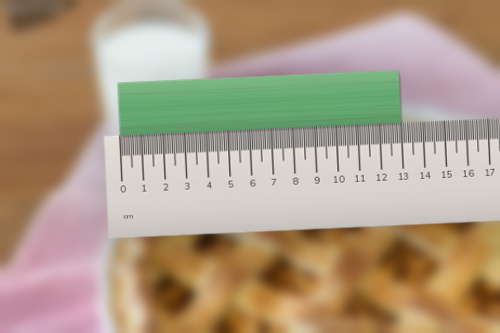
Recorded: 13 cm
